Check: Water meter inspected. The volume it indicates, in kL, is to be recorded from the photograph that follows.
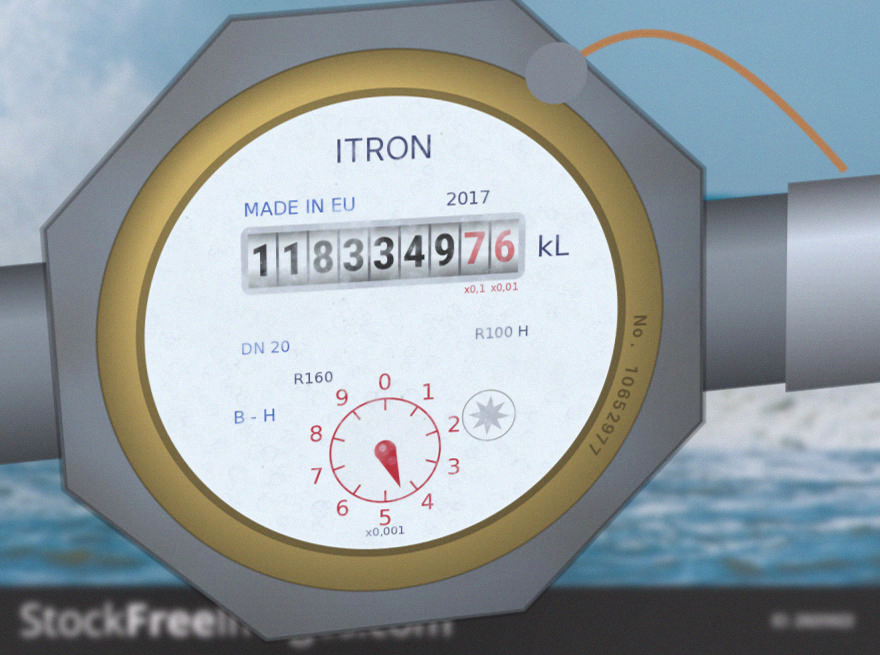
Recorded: 1183349.764 kL
